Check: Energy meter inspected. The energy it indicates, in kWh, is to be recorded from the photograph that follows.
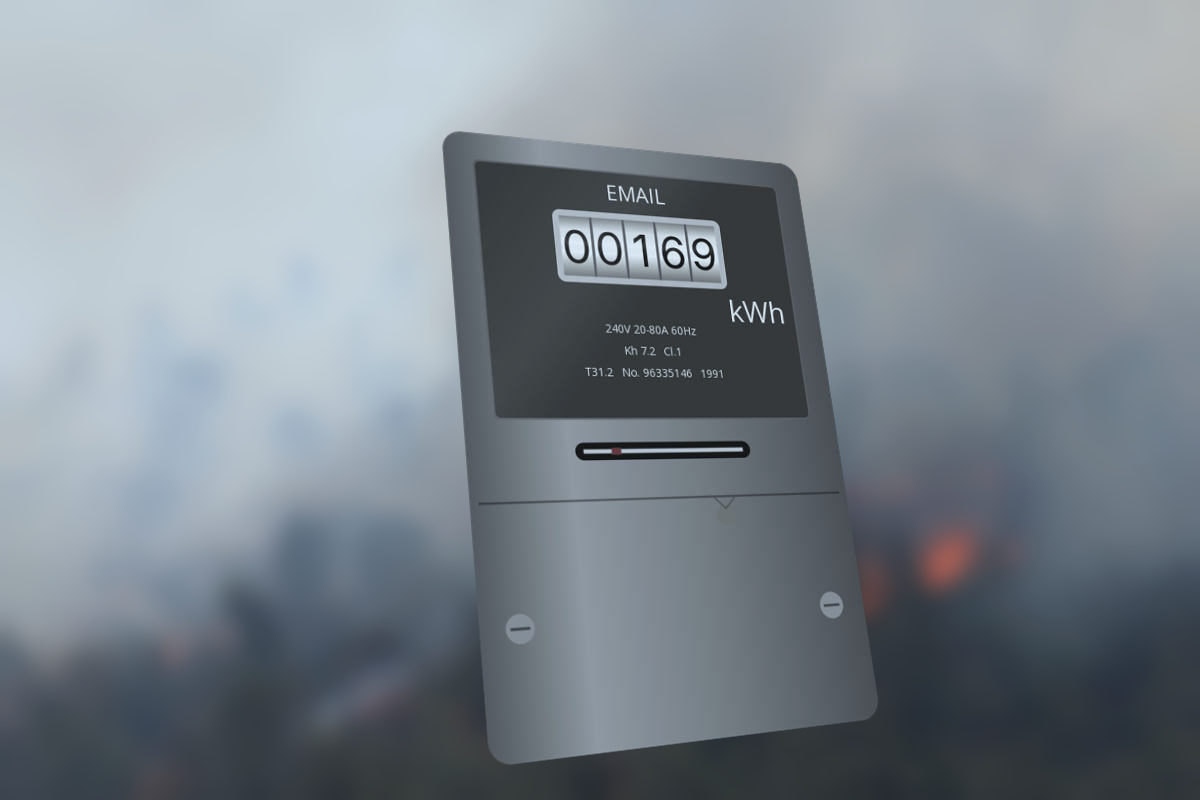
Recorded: 169 kWh
